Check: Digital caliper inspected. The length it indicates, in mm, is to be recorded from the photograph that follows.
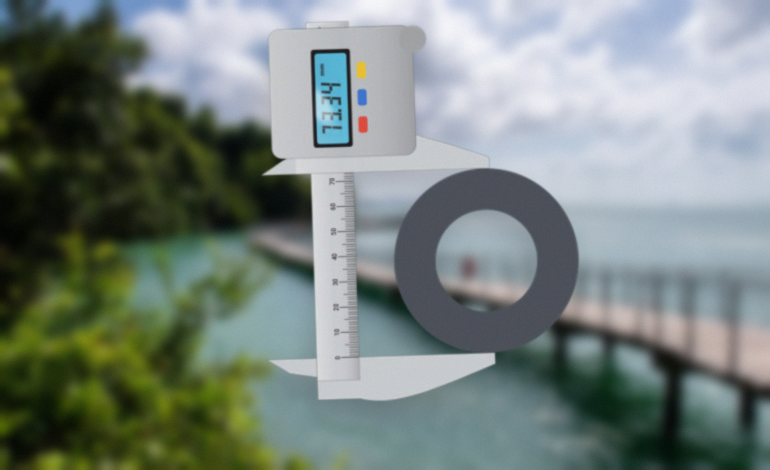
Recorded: 73.34 mm
